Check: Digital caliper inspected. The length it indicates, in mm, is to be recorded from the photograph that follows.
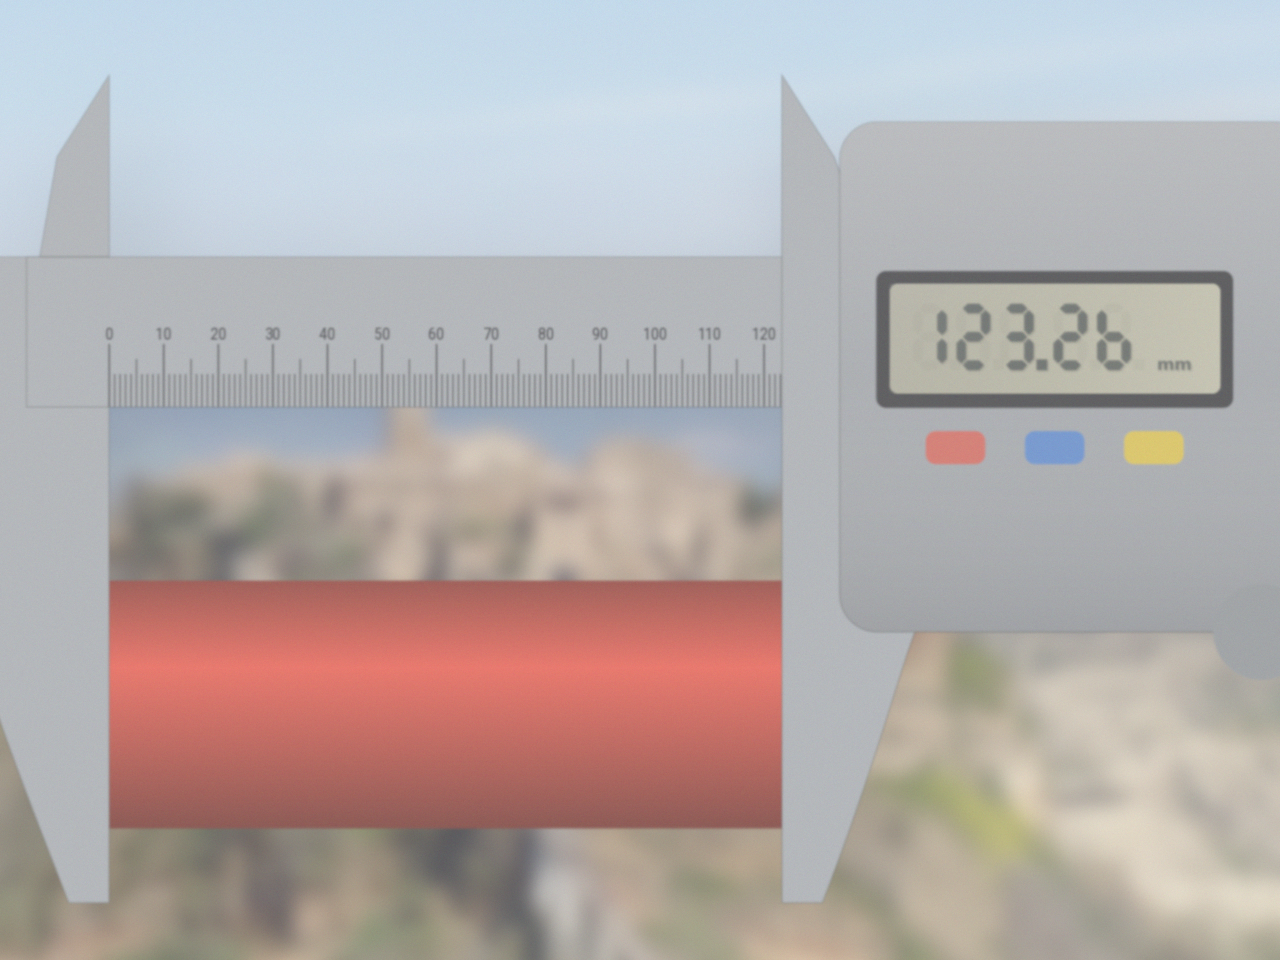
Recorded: 123.26 mm
